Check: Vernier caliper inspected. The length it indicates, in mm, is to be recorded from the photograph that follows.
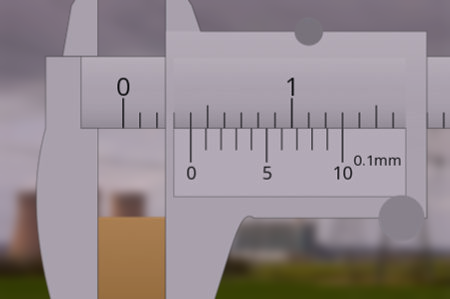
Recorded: 4.0 mm
